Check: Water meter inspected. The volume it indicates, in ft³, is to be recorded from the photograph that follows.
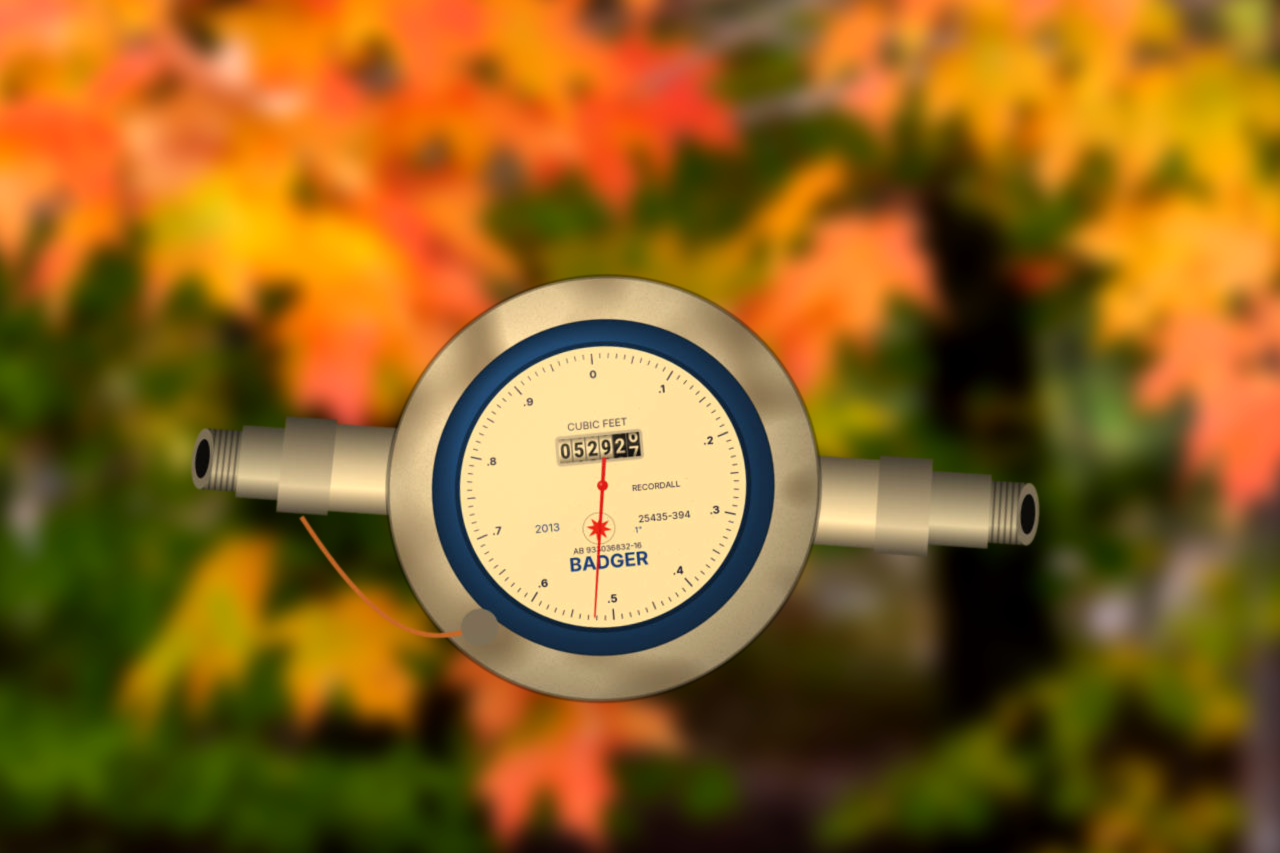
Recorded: 52926.52 ft³
